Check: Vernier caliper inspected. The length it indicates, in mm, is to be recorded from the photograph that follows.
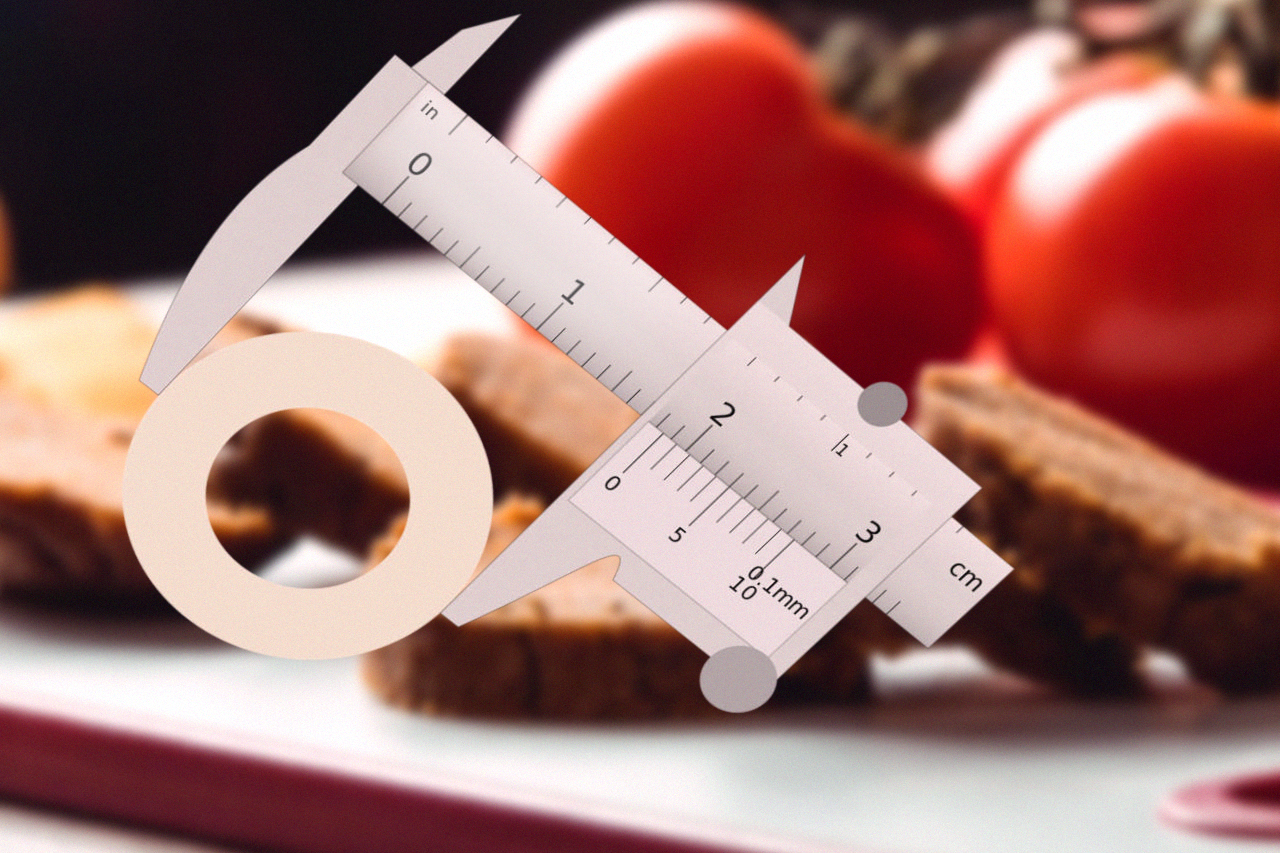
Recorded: 18.5 mm
